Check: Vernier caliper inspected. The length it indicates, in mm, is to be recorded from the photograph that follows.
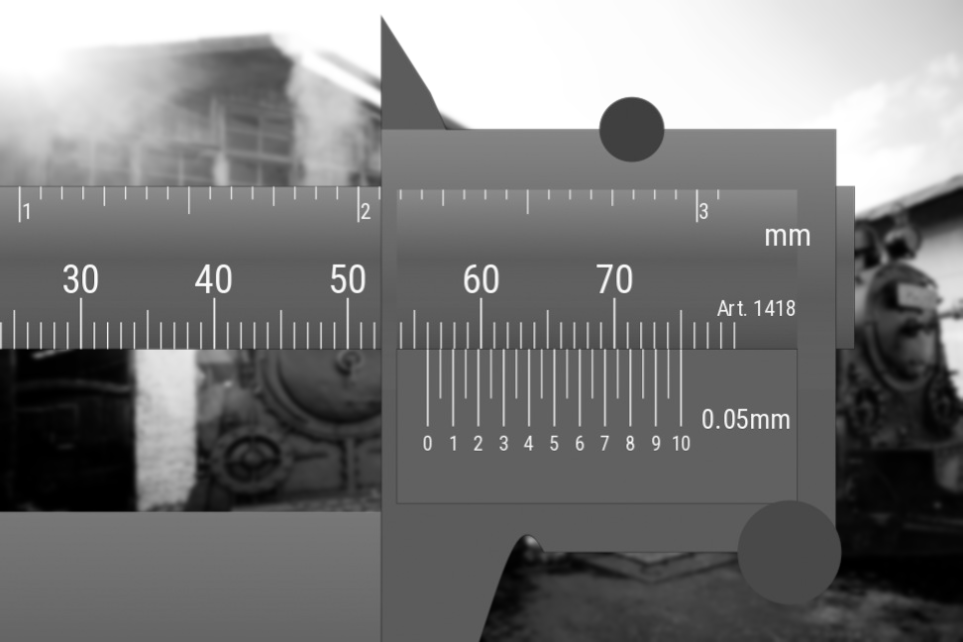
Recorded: 56.0 mm
